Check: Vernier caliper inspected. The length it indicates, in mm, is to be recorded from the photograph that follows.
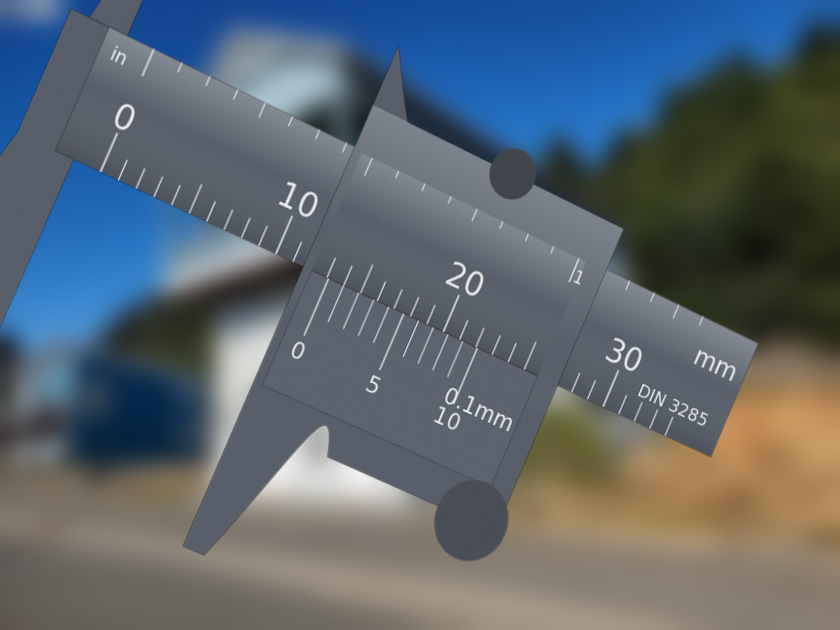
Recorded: 13.1 mm
